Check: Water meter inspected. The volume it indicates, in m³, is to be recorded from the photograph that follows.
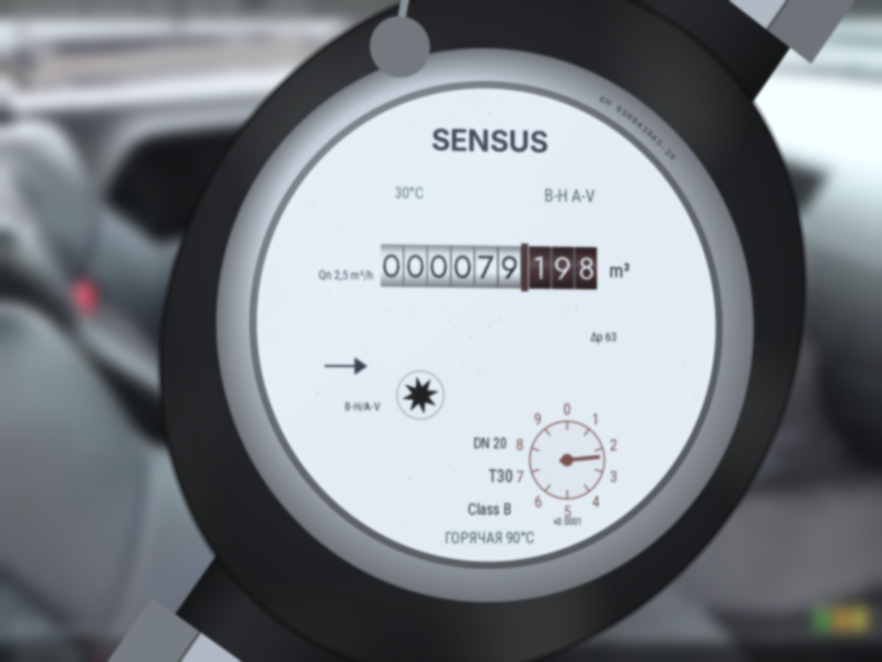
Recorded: 79.1982 m³
